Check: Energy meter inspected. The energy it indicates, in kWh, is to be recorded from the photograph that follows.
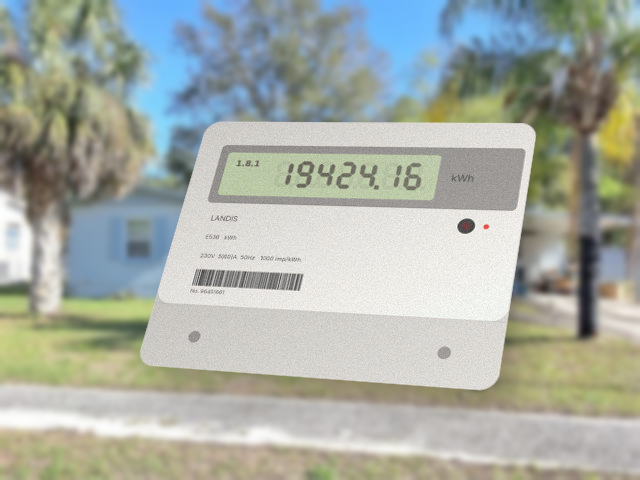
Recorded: 19424.16 kWh
